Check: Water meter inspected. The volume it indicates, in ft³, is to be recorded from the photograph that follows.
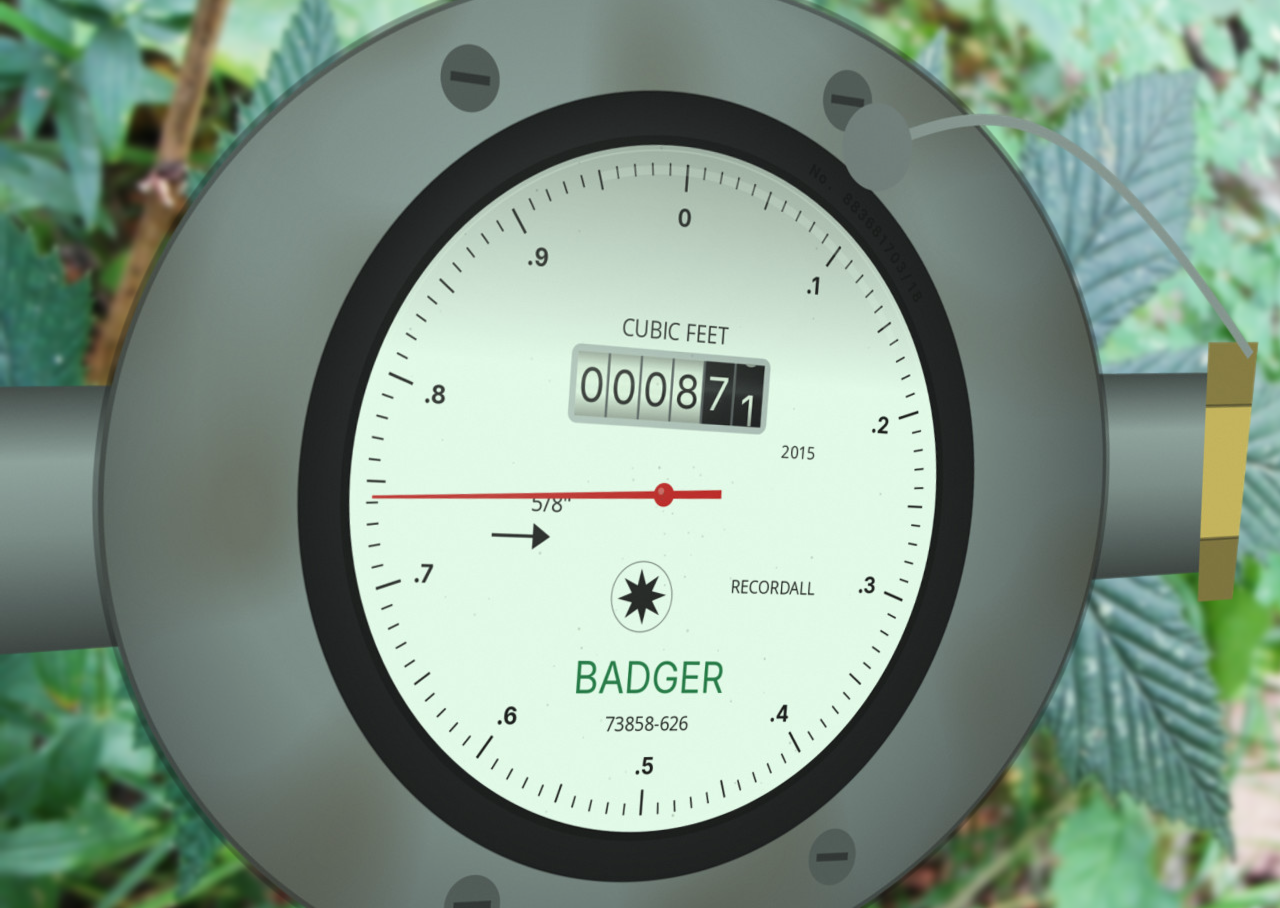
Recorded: 870.74 ft³
